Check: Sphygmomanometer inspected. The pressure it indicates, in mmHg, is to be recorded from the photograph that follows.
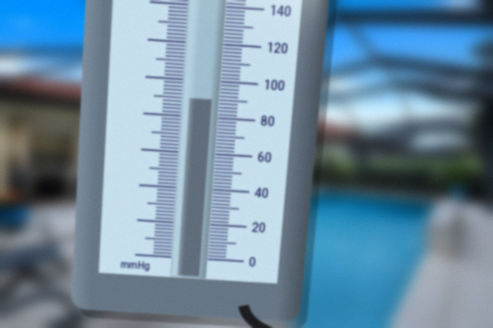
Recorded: 90 mmHg
